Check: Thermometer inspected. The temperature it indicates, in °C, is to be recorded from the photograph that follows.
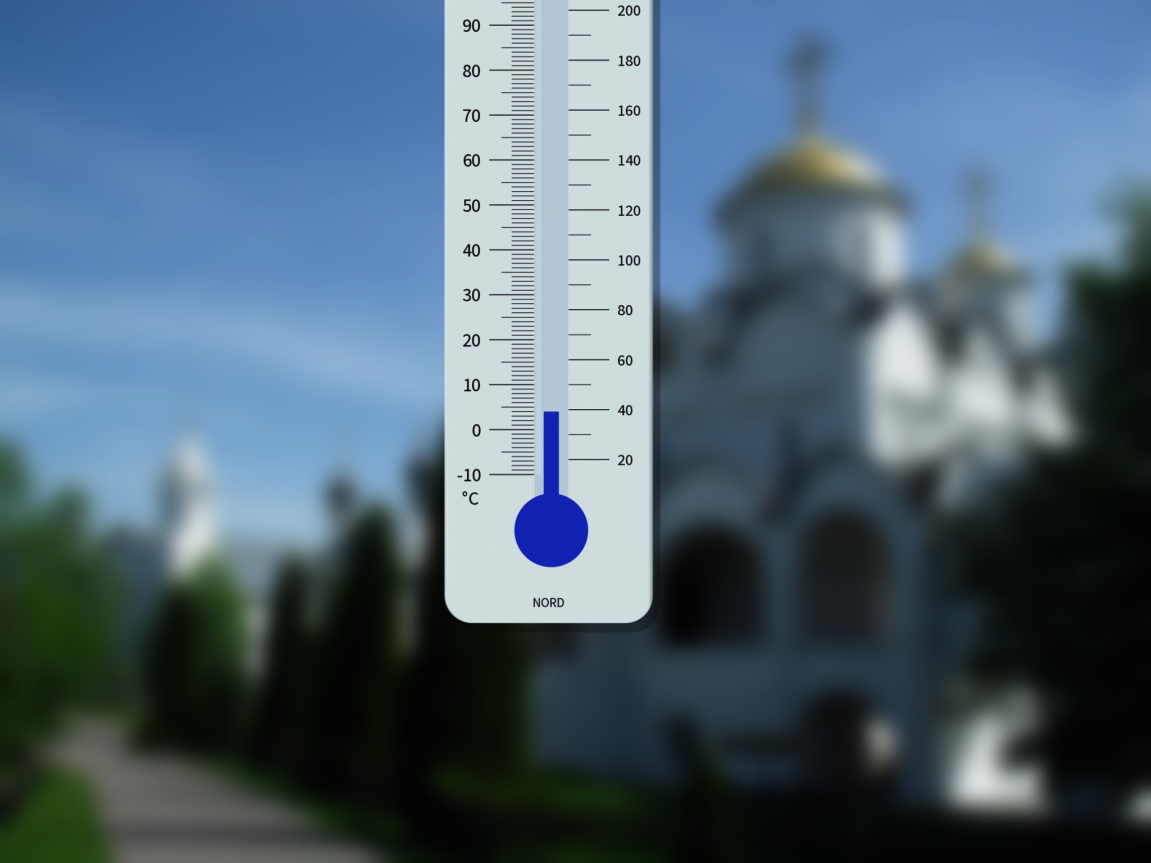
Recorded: 4 °C
